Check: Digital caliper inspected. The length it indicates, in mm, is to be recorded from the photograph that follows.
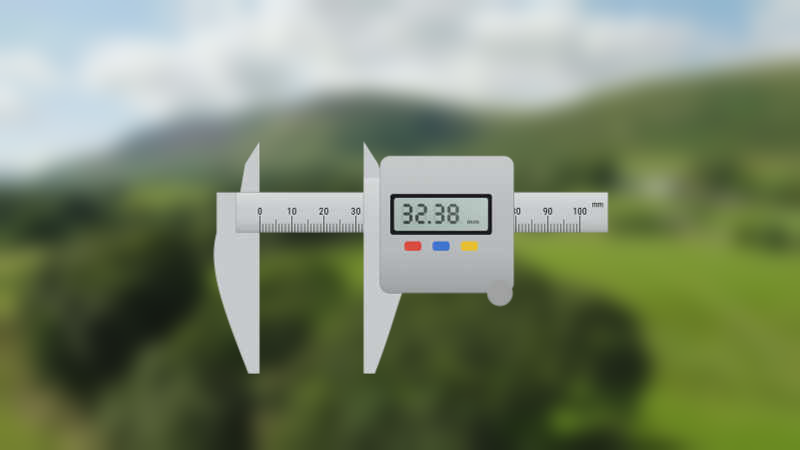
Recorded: 32.38 mm
